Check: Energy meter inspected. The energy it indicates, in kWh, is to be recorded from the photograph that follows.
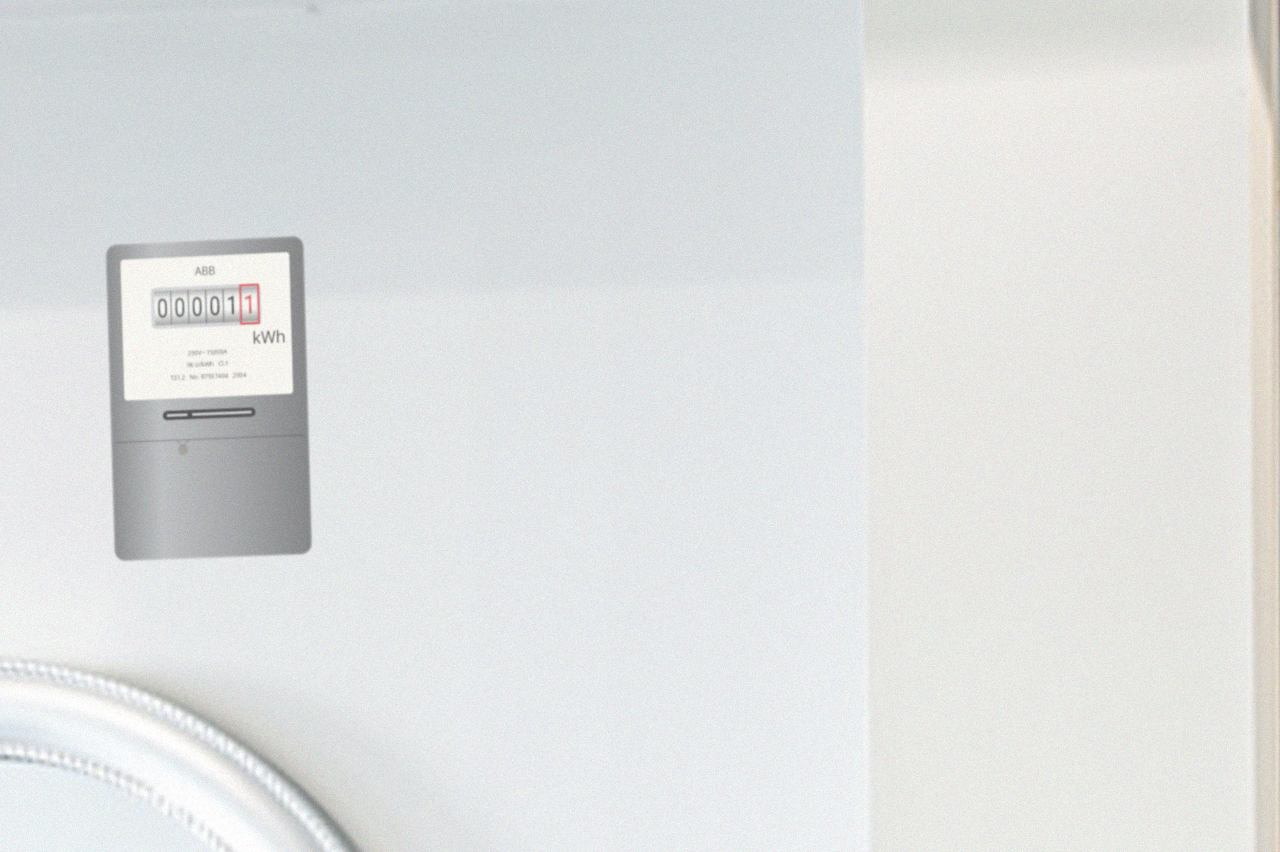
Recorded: 1.1 kWh
